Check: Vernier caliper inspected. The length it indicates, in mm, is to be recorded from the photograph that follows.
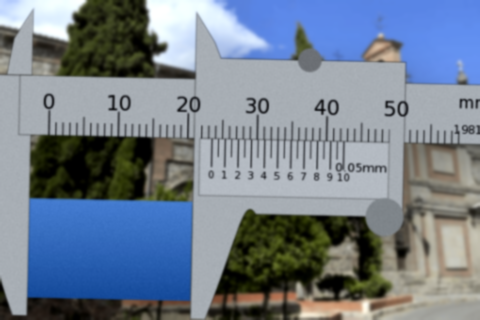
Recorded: 23.5 mm
